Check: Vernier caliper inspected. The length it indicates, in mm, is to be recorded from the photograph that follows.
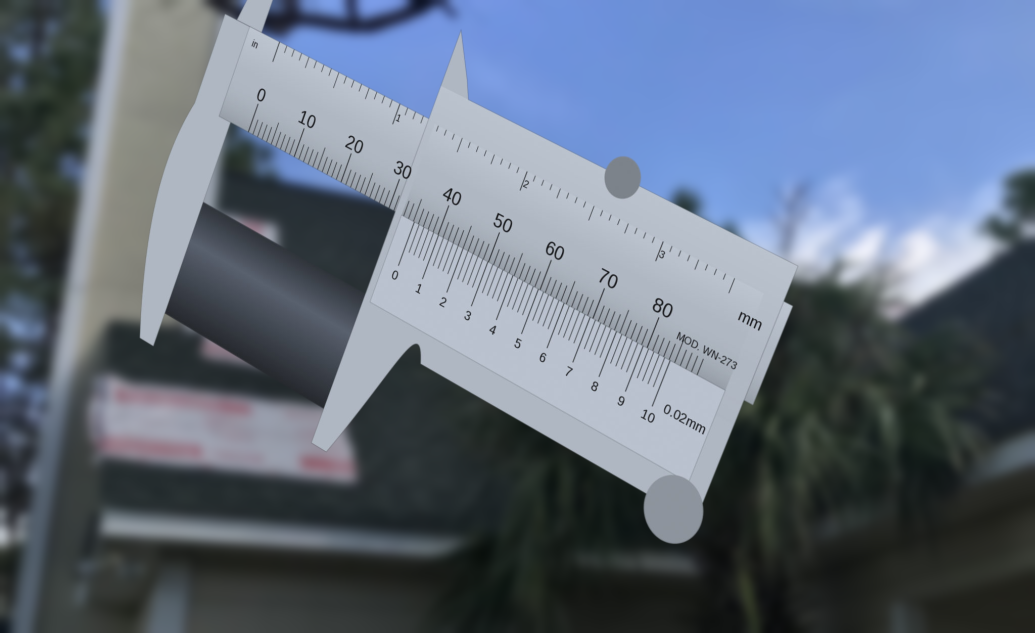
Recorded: 35.2 mm
